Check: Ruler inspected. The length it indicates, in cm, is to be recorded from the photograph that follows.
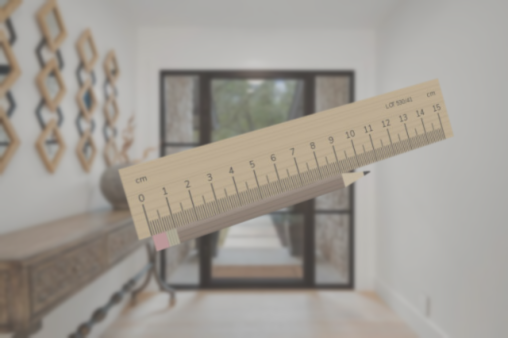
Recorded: 10.5 cm
